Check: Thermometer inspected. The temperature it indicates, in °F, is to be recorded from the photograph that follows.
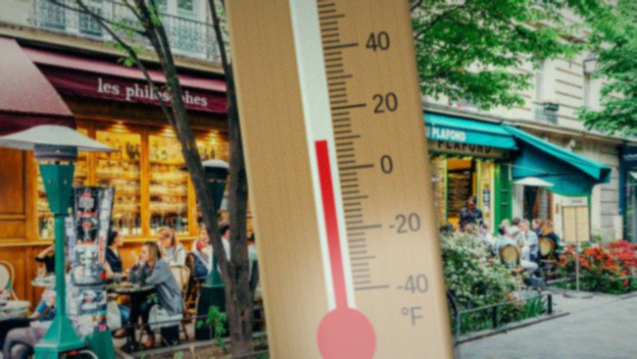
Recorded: 10 °F
